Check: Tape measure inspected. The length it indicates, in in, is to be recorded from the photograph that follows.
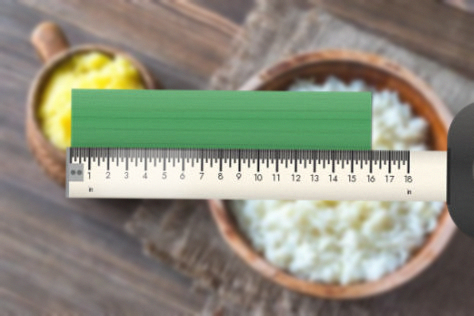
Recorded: 16 in
